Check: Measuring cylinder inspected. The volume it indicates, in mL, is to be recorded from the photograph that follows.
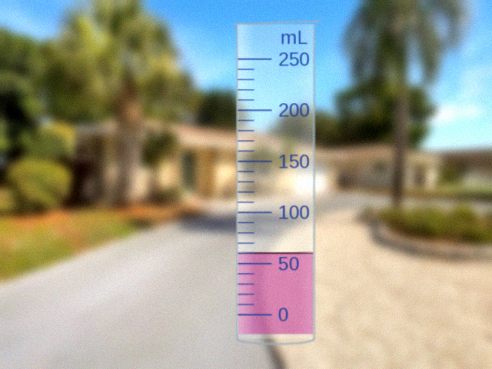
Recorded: 60 mL
